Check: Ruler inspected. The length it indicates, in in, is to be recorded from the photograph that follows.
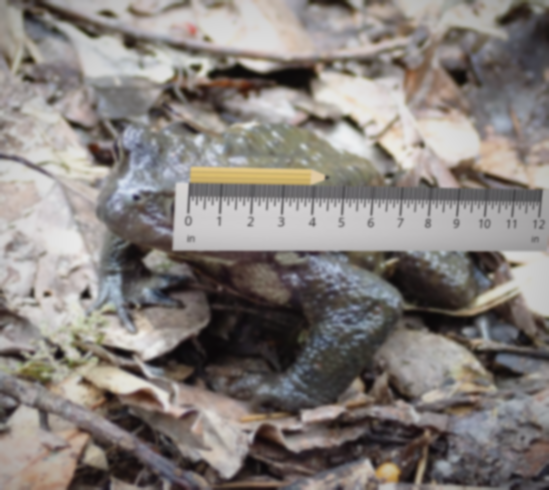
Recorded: 4.5 in
